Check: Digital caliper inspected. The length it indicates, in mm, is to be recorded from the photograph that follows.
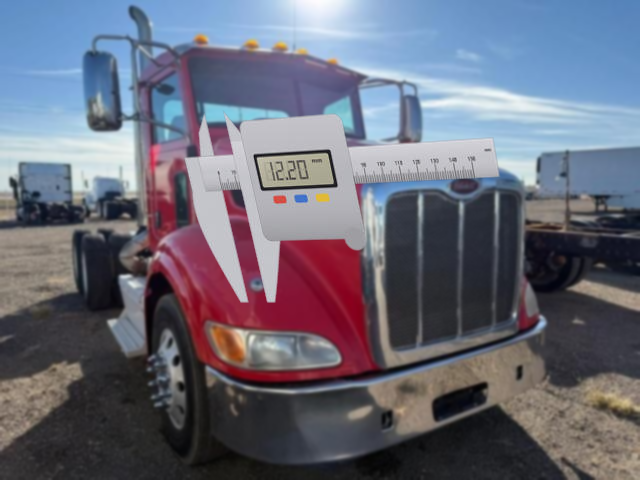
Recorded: 12.20 mm
